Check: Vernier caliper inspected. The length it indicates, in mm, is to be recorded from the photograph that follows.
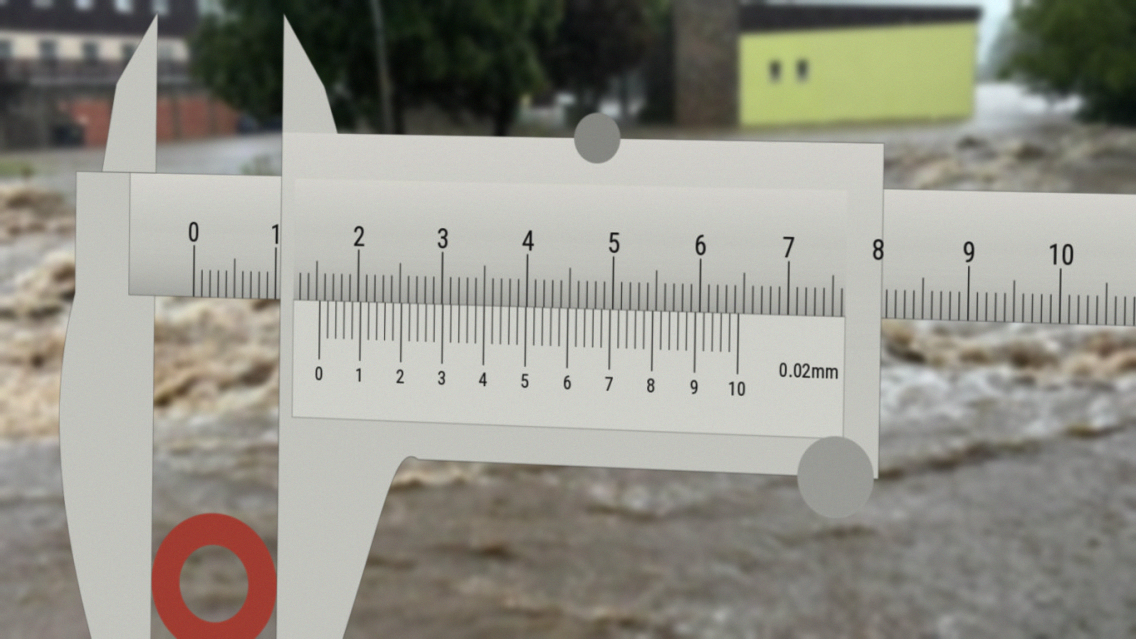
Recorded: 15.4 mm
